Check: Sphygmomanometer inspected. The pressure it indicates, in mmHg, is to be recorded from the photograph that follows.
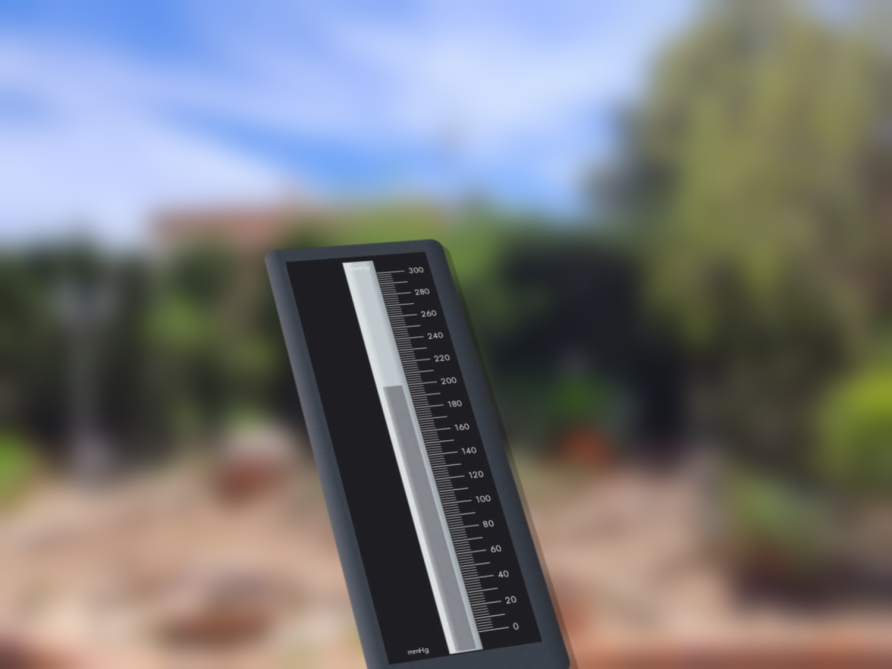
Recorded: 200 mmHg
